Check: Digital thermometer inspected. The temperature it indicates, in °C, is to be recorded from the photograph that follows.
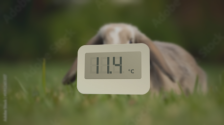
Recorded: 11.4 °C
